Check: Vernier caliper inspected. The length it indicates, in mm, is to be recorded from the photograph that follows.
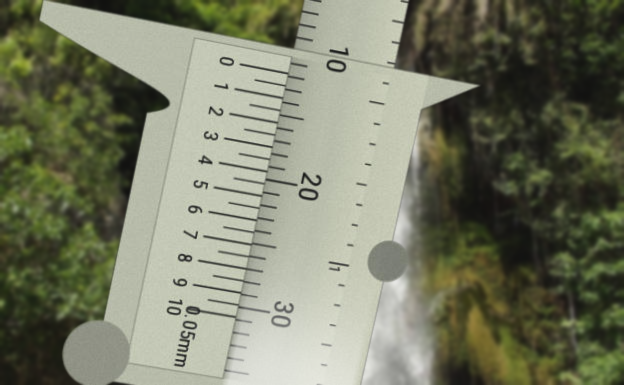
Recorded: 11.8 mm
